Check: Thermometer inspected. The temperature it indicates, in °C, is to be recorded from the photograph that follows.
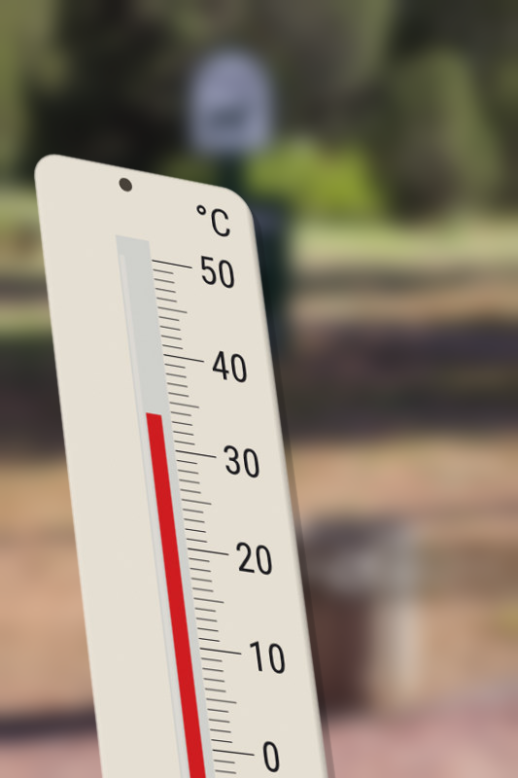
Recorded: 33.5 °C
